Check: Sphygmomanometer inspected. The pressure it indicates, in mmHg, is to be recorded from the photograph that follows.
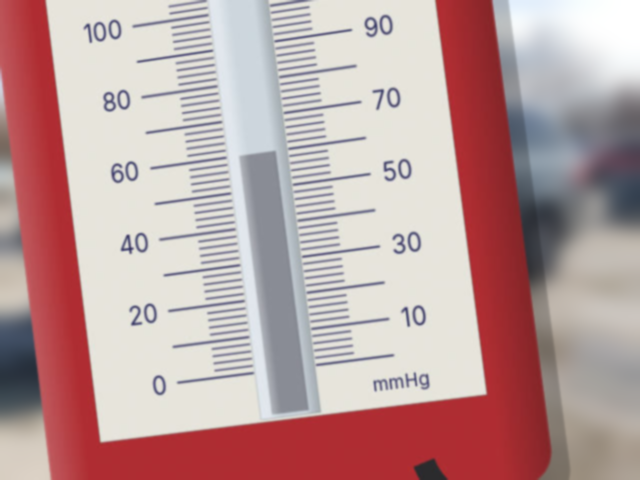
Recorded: 60 mmHg
